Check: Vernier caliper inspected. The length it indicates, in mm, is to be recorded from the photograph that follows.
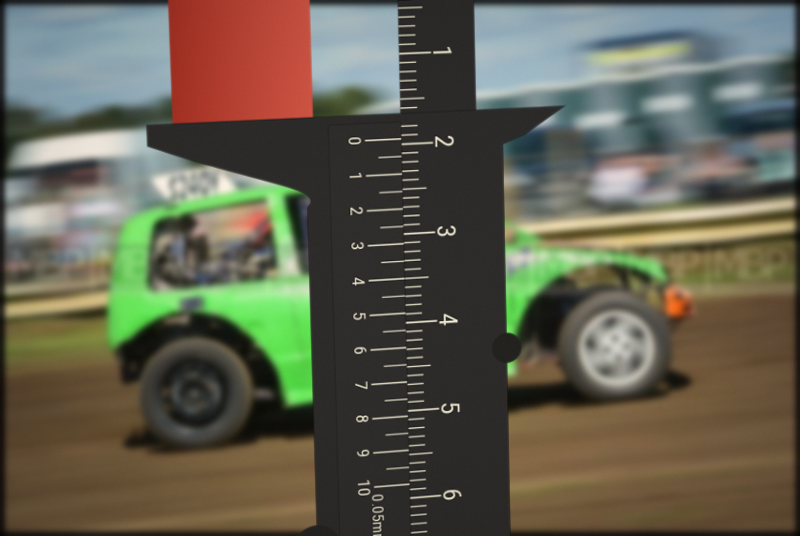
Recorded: 19.4 mm
